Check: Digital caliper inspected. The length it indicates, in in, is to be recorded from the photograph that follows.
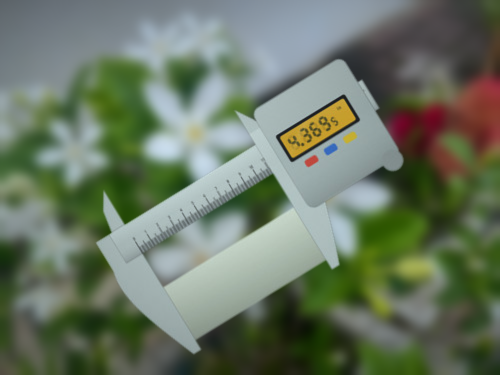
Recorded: 4.3695 in
